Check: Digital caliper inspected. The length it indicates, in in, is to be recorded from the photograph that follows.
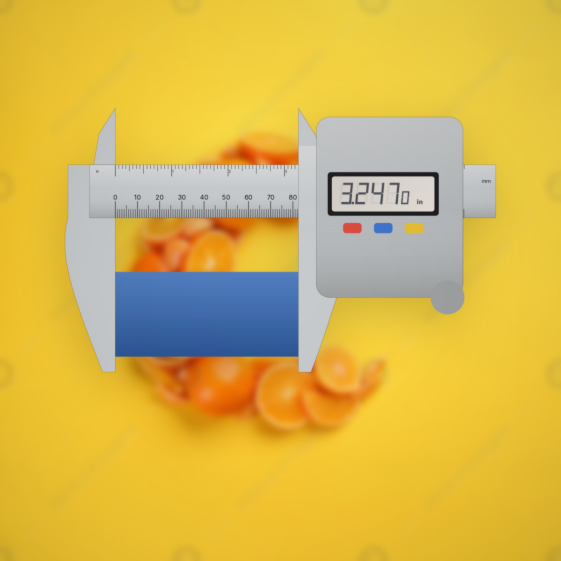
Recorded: 3.2470 in
